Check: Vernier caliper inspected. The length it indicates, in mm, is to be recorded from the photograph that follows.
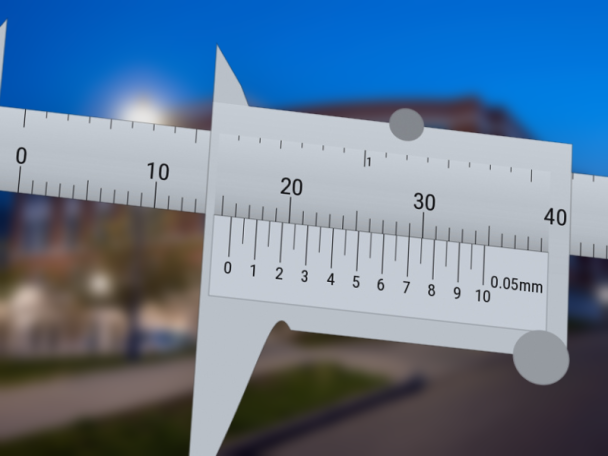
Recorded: 15.7 mm
